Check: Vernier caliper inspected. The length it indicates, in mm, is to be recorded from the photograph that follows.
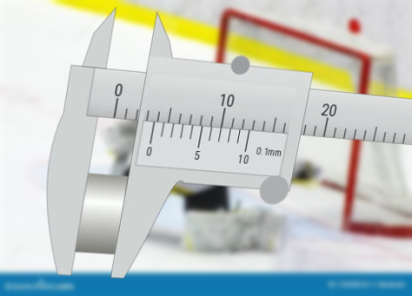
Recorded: 3.7 mm
